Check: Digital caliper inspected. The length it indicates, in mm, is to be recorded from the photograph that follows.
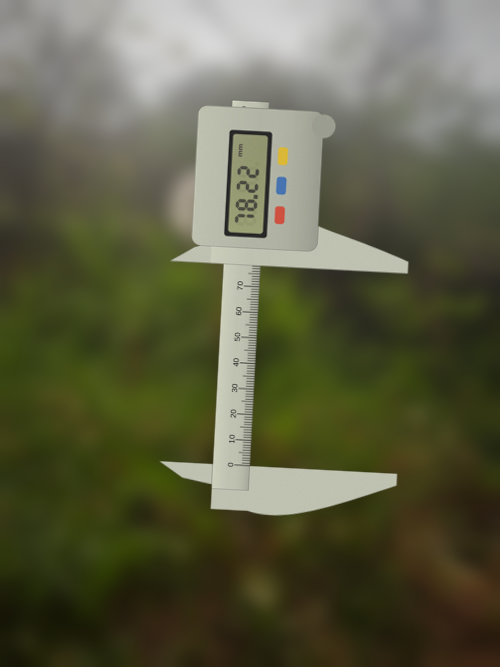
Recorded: 78.22 mm
